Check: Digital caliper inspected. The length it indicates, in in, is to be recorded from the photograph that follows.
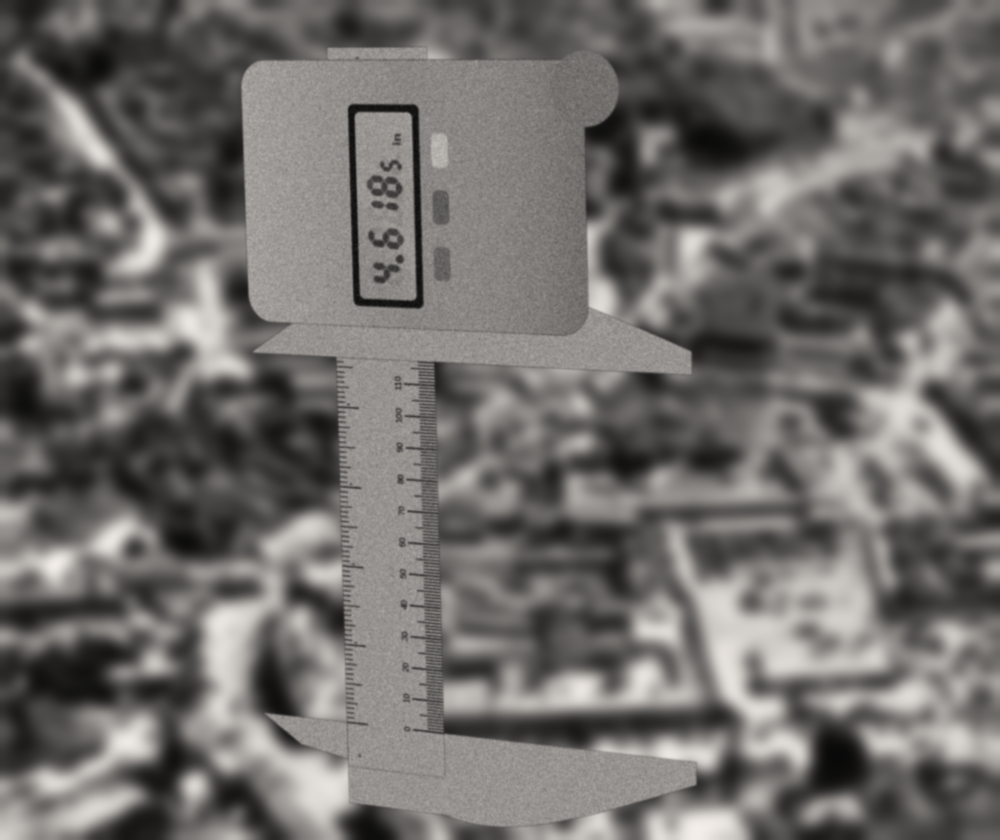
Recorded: 4.6185 in
